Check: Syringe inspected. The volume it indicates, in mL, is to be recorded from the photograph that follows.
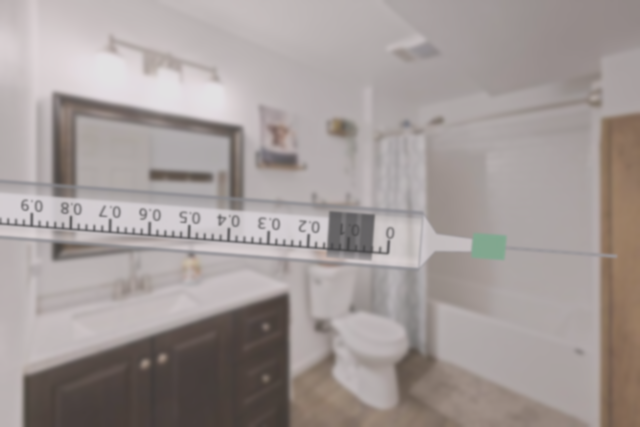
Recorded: 0.04 mL
